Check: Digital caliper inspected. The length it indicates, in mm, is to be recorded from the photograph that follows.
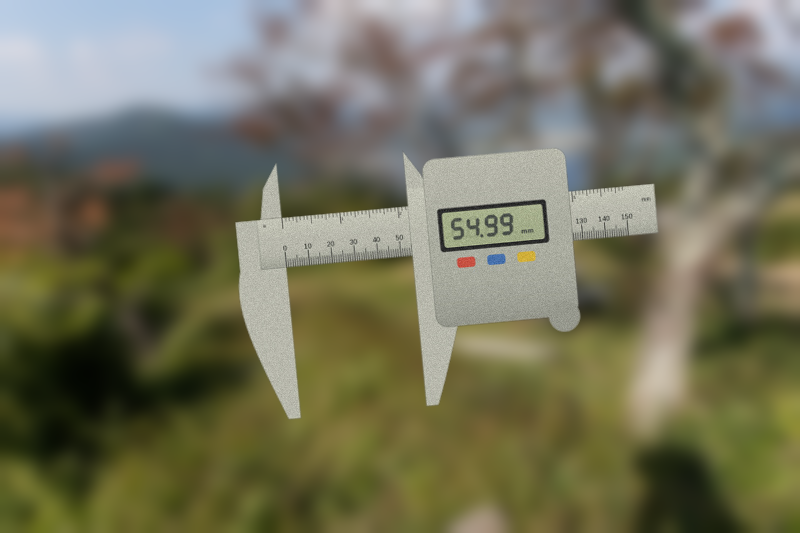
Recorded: 54.99 mm
